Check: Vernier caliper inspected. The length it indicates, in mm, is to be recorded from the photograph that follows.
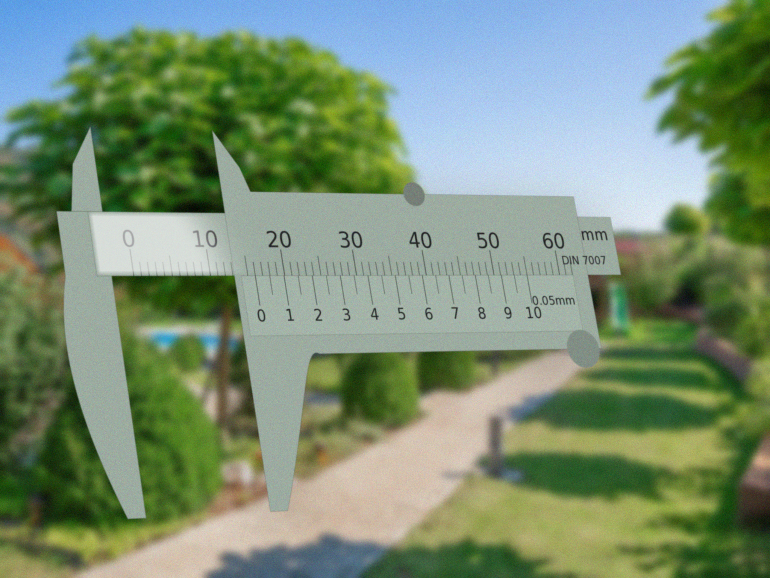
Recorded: 16.0 mm
